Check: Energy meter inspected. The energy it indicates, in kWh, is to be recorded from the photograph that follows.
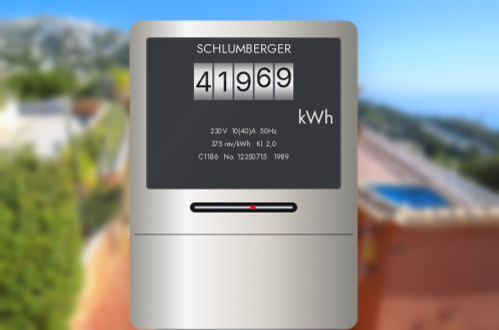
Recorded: 41969 kWh
